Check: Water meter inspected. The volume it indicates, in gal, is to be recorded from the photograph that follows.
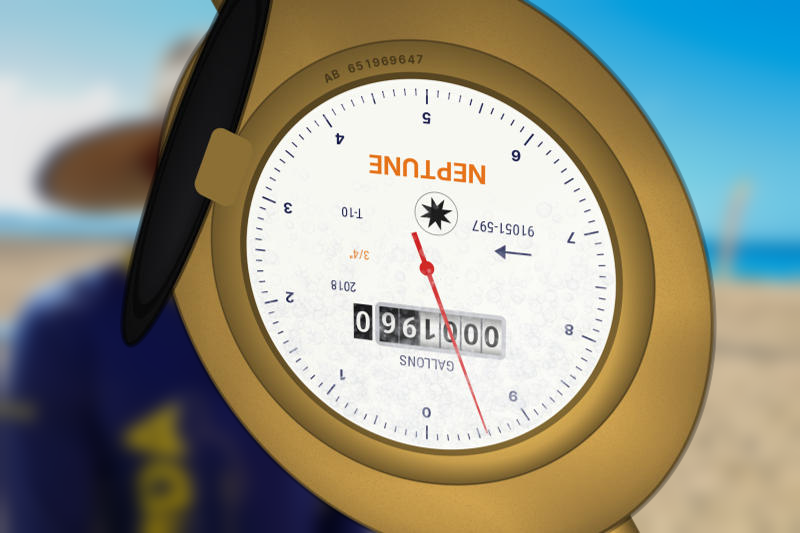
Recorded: 1959.4 gal
